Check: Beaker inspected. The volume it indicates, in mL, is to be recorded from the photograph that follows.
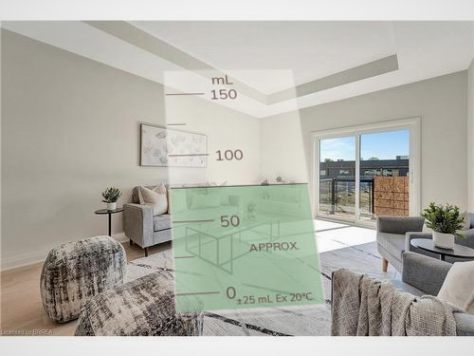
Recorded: 75 mL
